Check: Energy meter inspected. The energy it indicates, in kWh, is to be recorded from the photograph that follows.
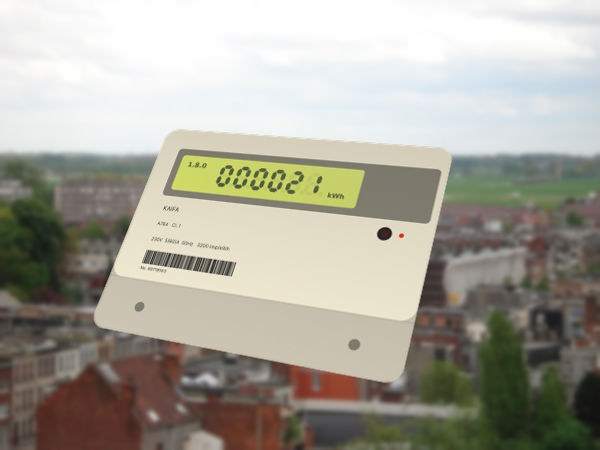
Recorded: 21 kWh
